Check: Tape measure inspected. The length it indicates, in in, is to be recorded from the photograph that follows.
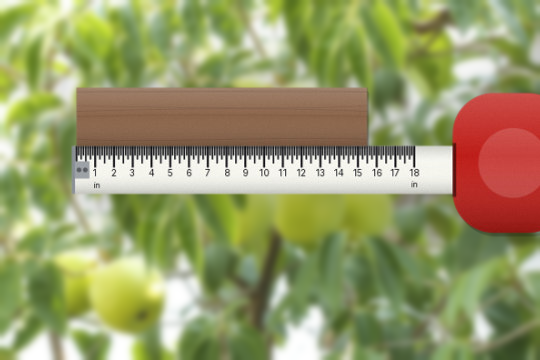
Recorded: 15.5 in
